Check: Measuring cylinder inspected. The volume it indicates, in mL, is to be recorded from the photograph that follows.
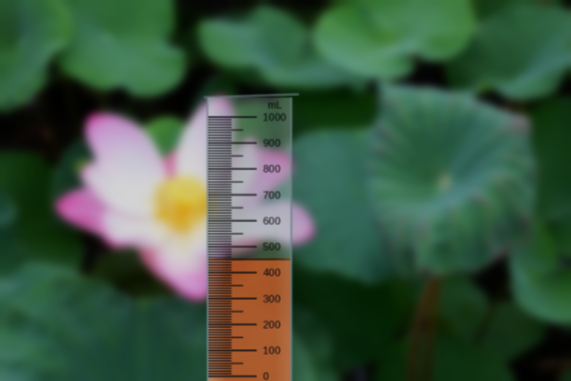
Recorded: 450 mL
